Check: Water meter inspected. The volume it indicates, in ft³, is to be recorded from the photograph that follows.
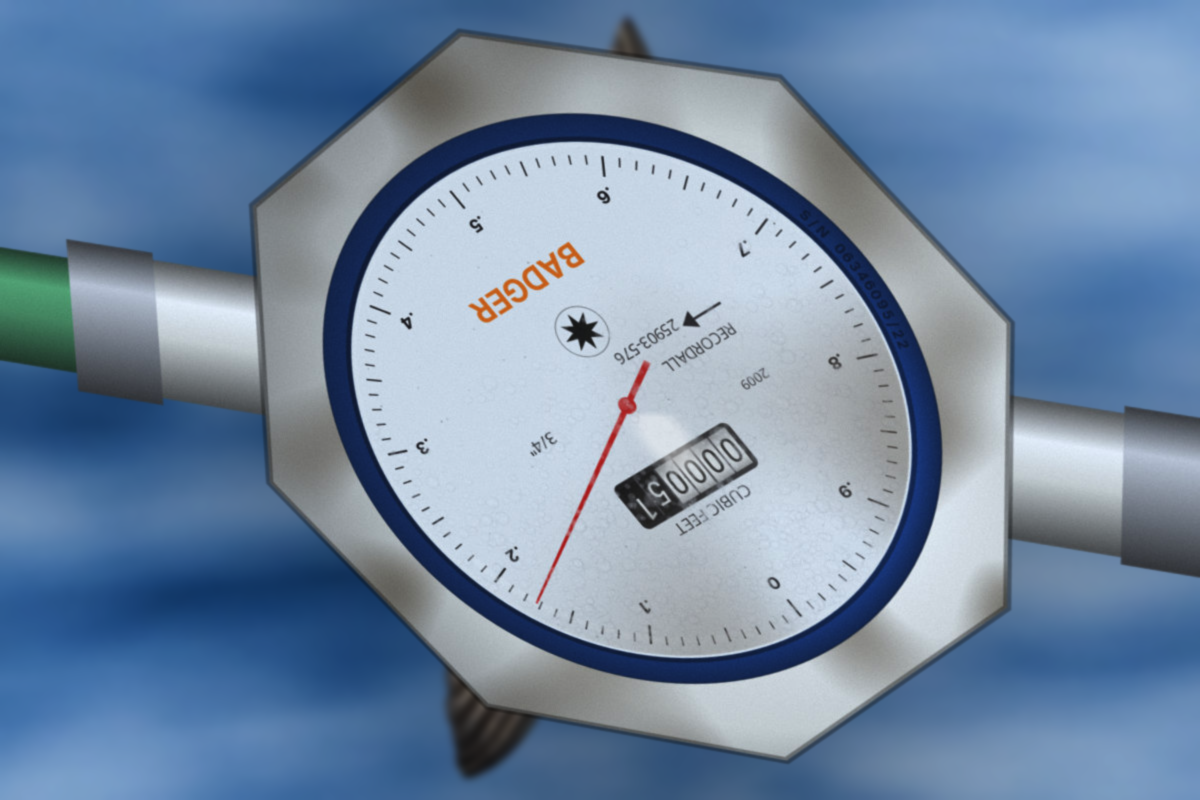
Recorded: 51.17 ft³
